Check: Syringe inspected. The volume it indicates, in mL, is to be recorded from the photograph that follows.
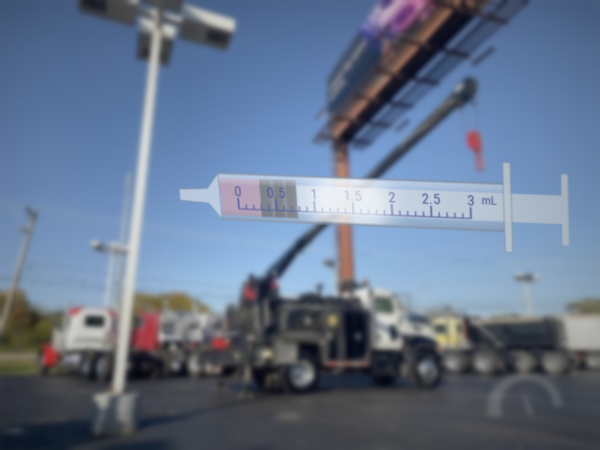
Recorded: 0.3 mL
